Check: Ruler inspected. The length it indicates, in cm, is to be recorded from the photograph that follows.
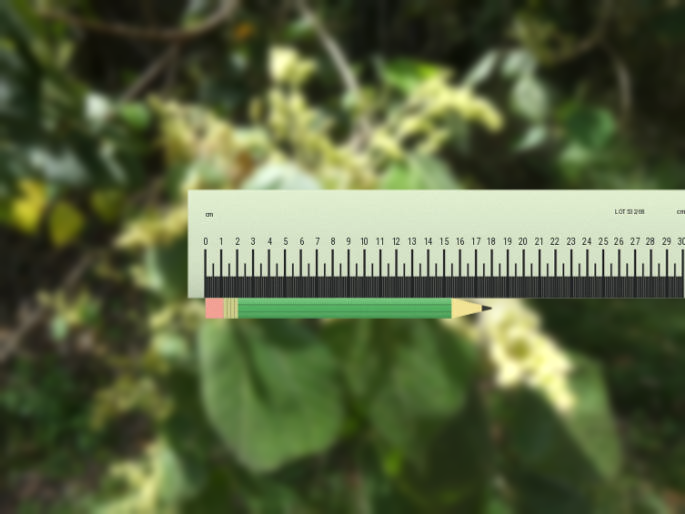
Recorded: 18 cm
